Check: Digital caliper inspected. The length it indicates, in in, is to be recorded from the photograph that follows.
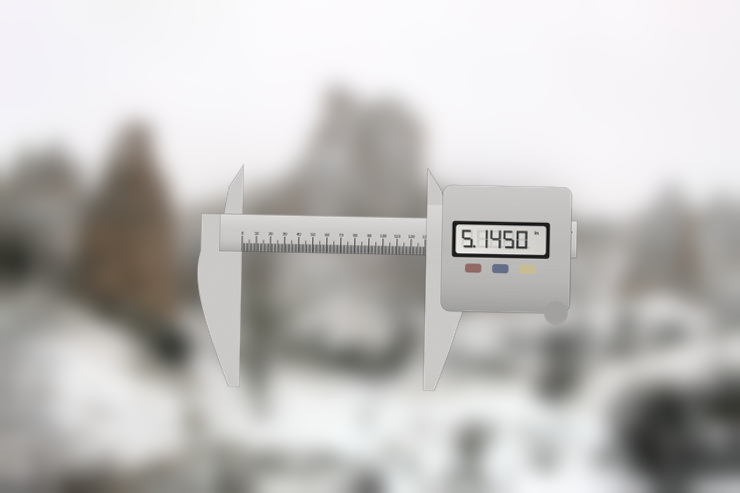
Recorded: 5.1450 in
